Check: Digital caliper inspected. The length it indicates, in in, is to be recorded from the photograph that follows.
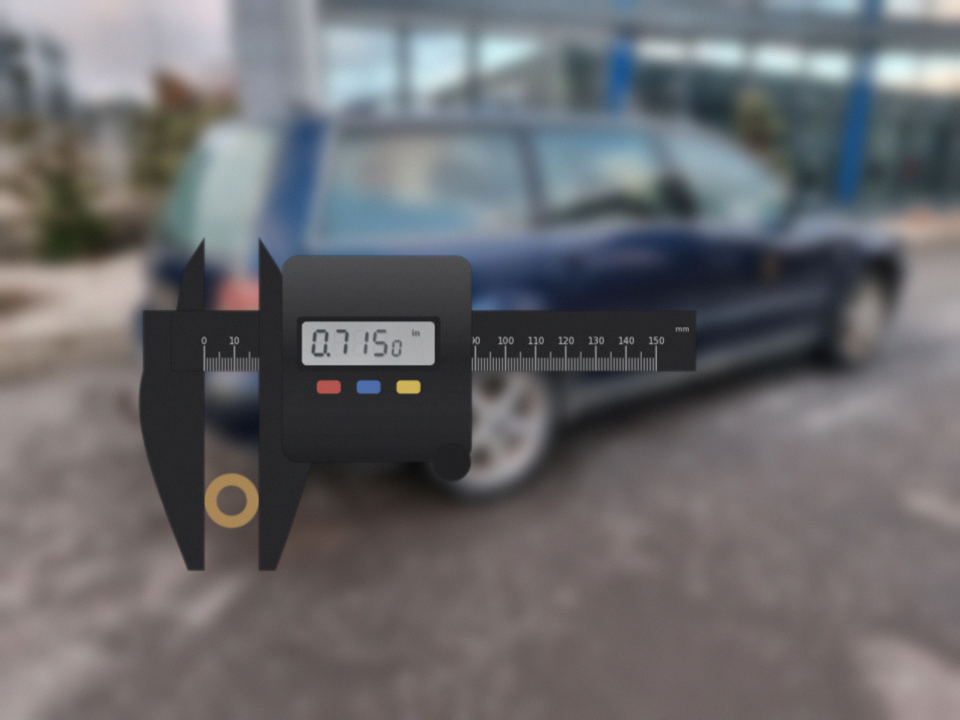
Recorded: 0.7150 in
